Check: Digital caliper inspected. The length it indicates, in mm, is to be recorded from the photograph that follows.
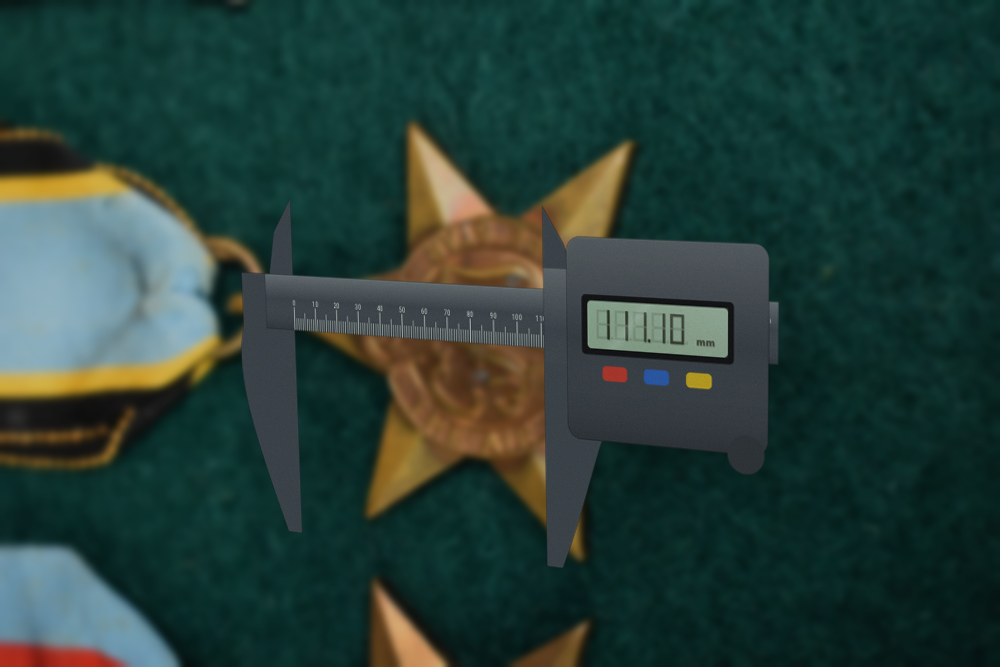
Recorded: 111.10 mm
